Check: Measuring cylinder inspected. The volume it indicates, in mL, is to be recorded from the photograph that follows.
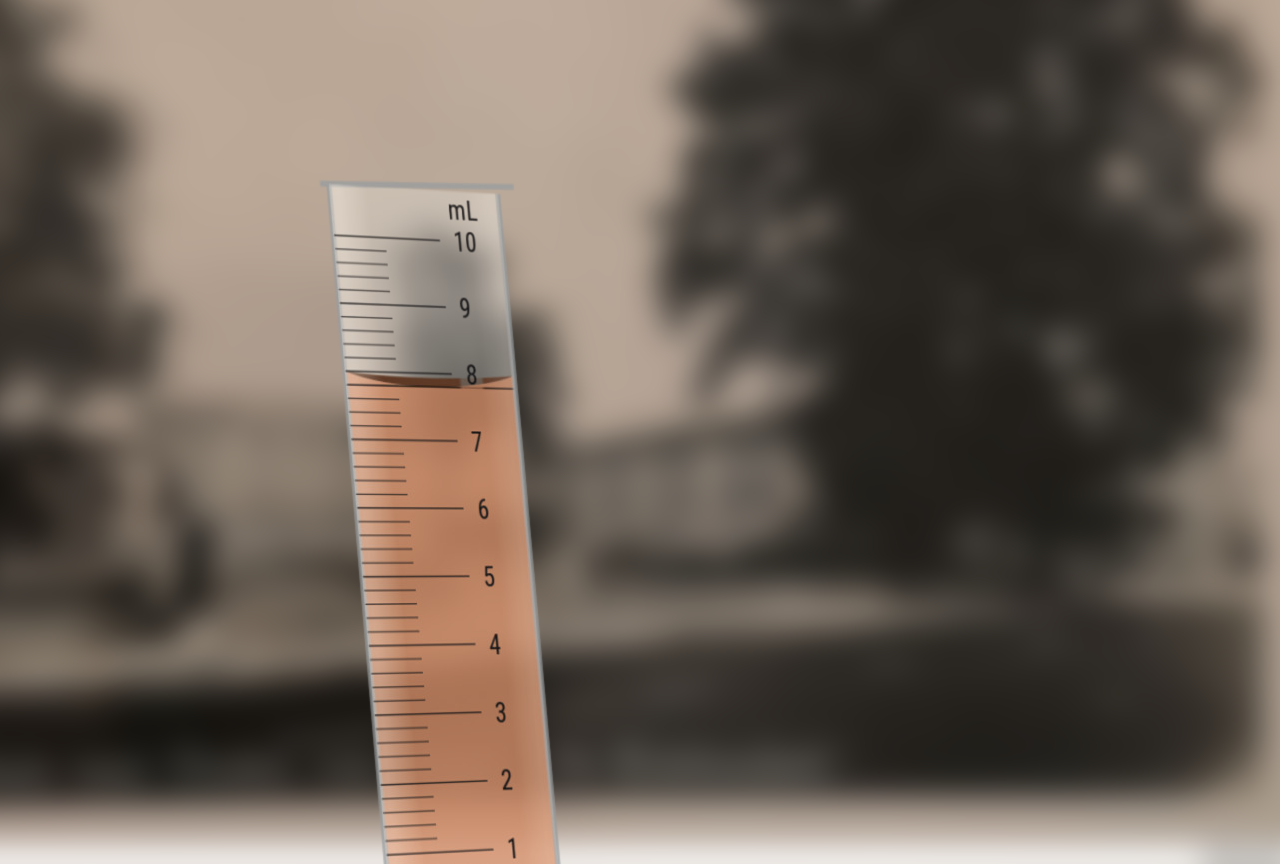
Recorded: 7.8 mL
